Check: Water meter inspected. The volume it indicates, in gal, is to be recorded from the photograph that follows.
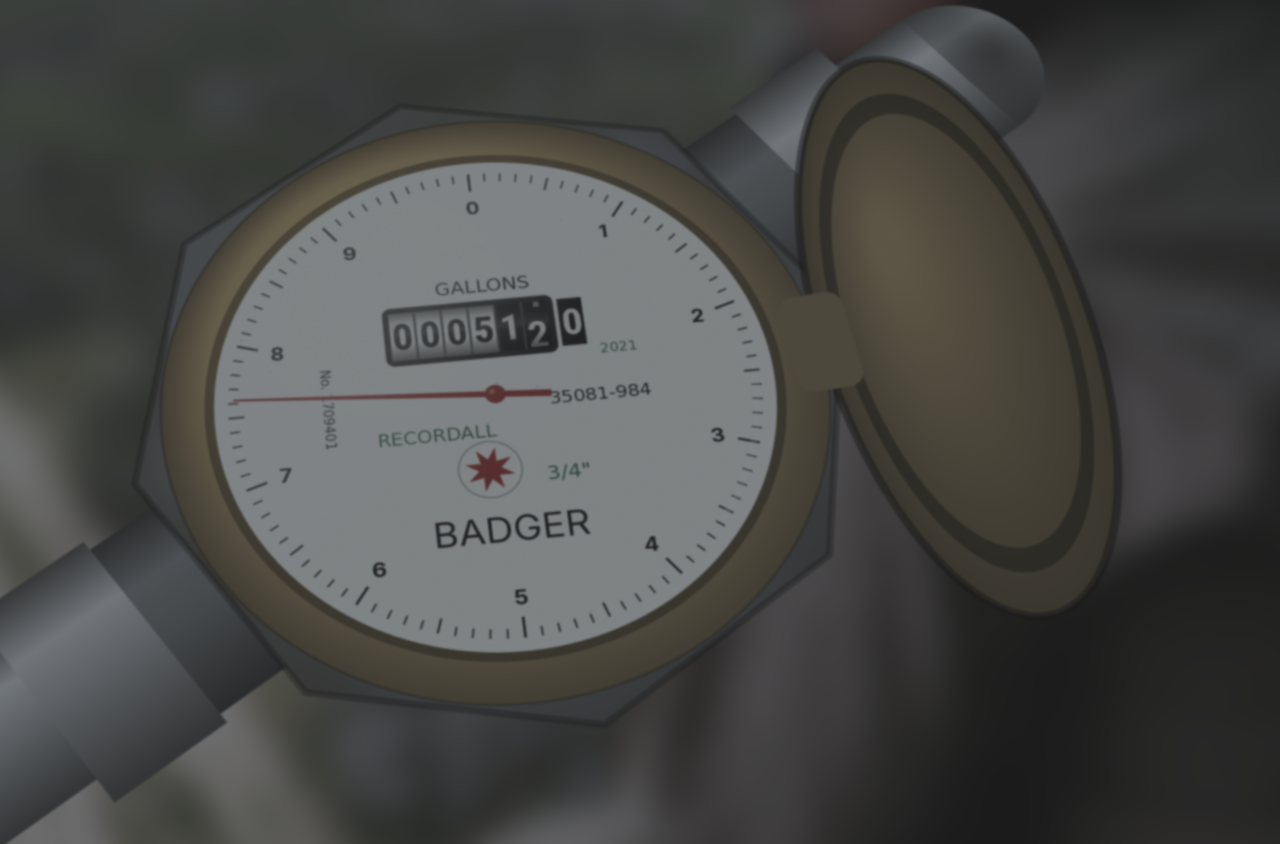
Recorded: 5117.6 gal
